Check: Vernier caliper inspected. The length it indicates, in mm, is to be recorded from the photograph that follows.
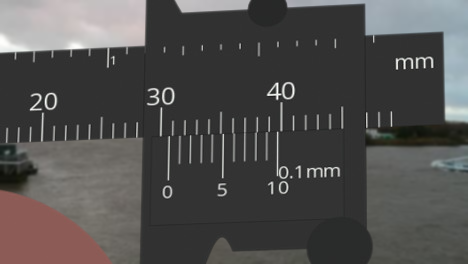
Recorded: 30.7 mm
